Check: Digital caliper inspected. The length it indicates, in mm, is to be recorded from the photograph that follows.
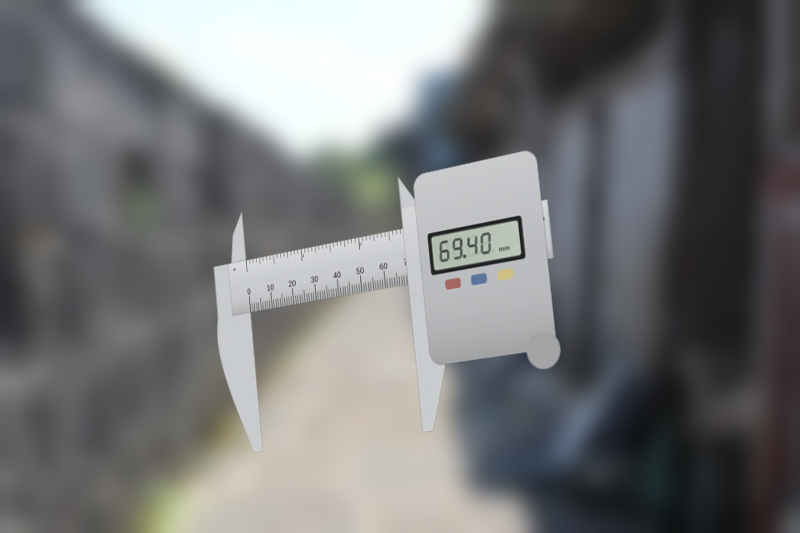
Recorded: 69.40 mm
